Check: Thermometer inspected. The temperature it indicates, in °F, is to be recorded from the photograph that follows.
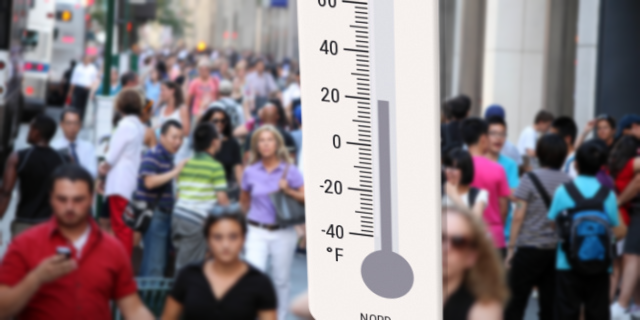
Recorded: 20 °F
